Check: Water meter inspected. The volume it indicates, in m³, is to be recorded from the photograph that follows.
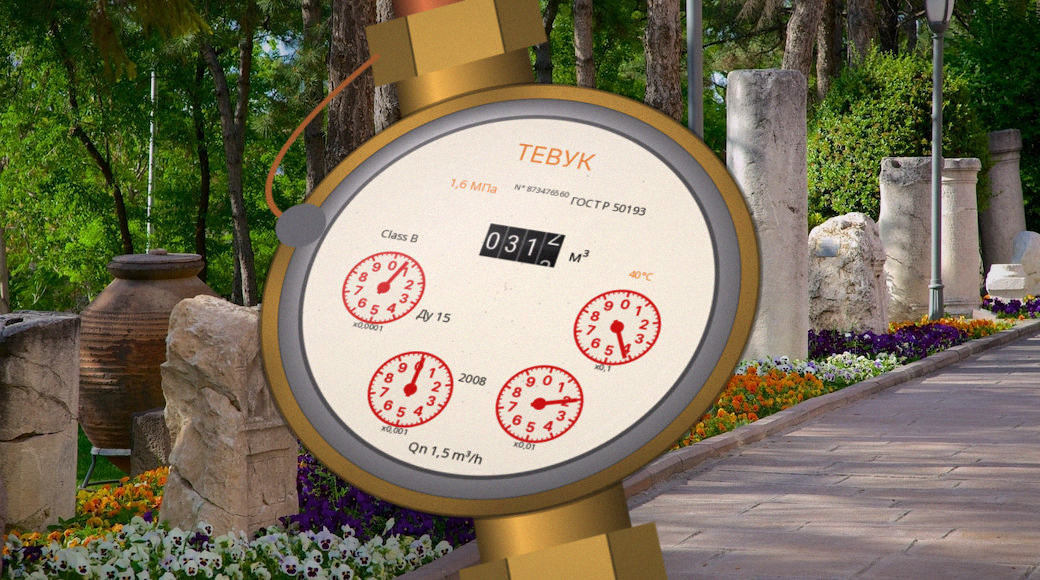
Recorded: 312.4200 m³
